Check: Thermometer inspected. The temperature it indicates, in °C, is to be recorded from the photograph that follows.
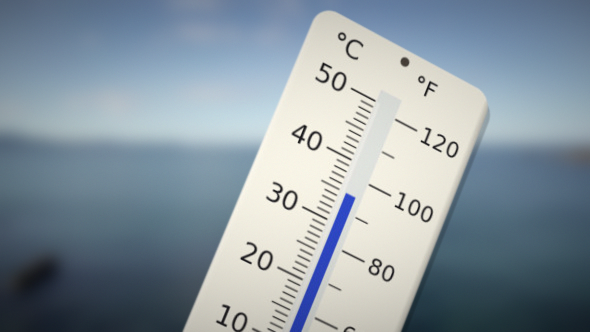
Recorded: 35 °C
